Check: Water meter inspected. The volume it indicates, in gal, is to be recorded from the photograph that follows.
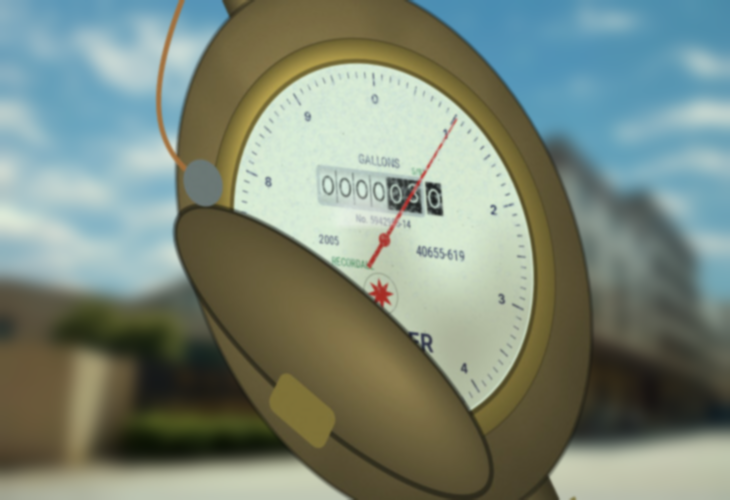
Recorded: 31.0 gal
